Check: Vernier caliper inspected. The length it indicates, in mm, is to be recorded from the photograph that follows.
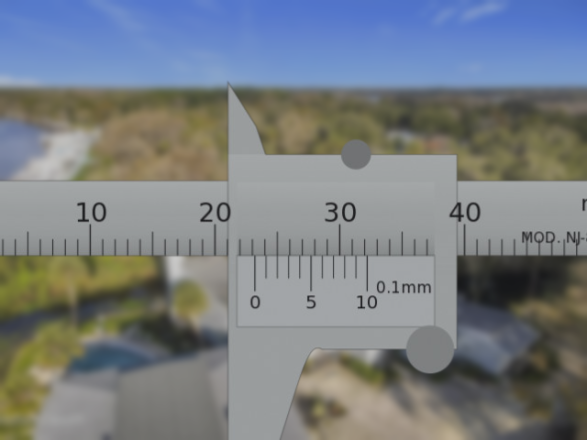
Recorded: 23.2 mm
